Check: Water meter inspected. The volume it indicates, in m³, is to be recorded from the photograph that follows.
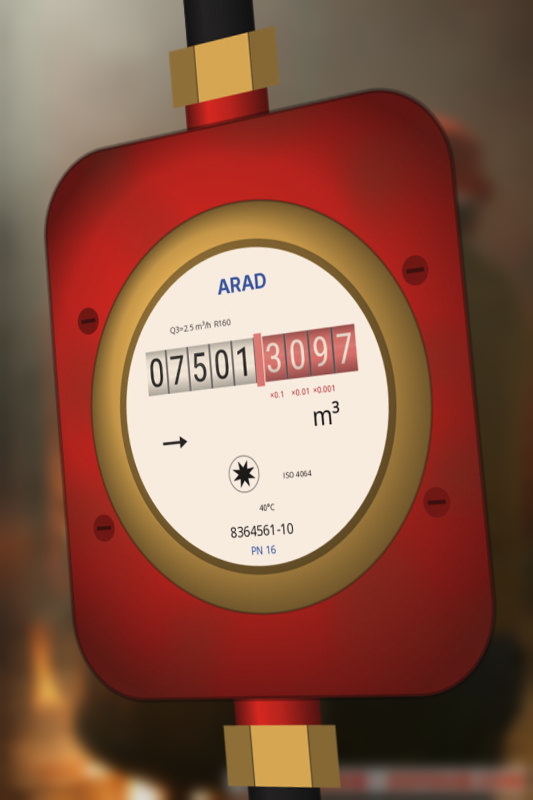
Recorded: 7501.3097 m³
